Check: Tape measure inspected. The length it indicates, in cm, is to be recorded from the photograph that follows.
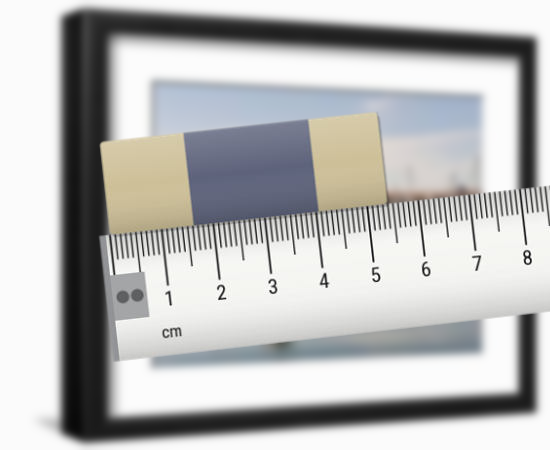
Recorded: 5.4 cm
